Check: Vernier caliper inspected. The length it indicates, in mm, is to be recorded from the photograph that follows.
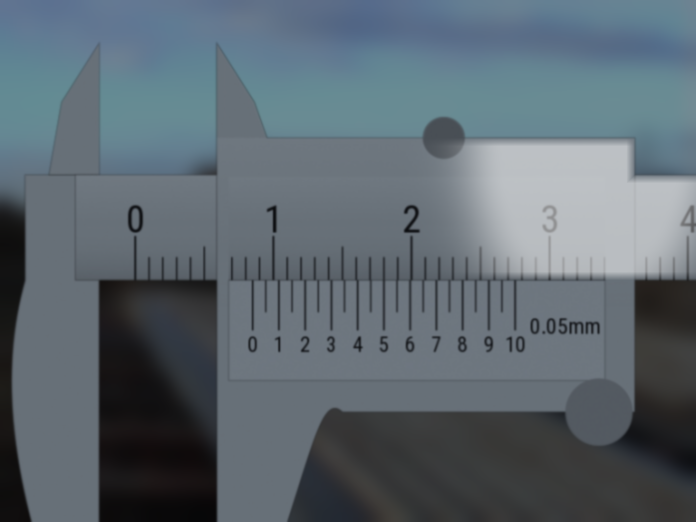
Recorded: 8.5 mm
